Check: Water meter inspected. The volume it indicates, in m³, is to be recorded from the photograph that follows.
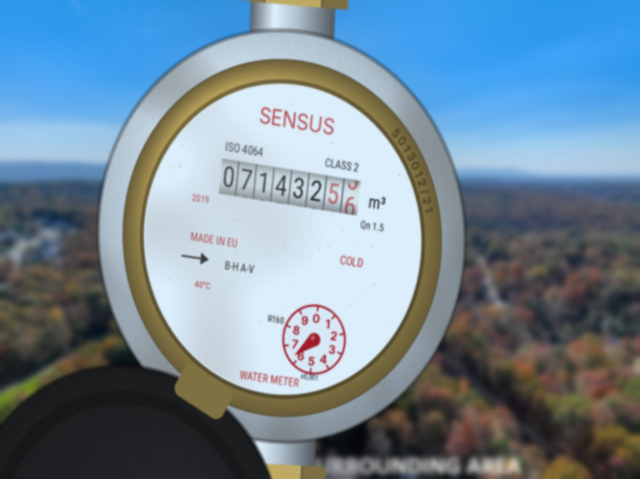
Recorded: 71432.556 m³
